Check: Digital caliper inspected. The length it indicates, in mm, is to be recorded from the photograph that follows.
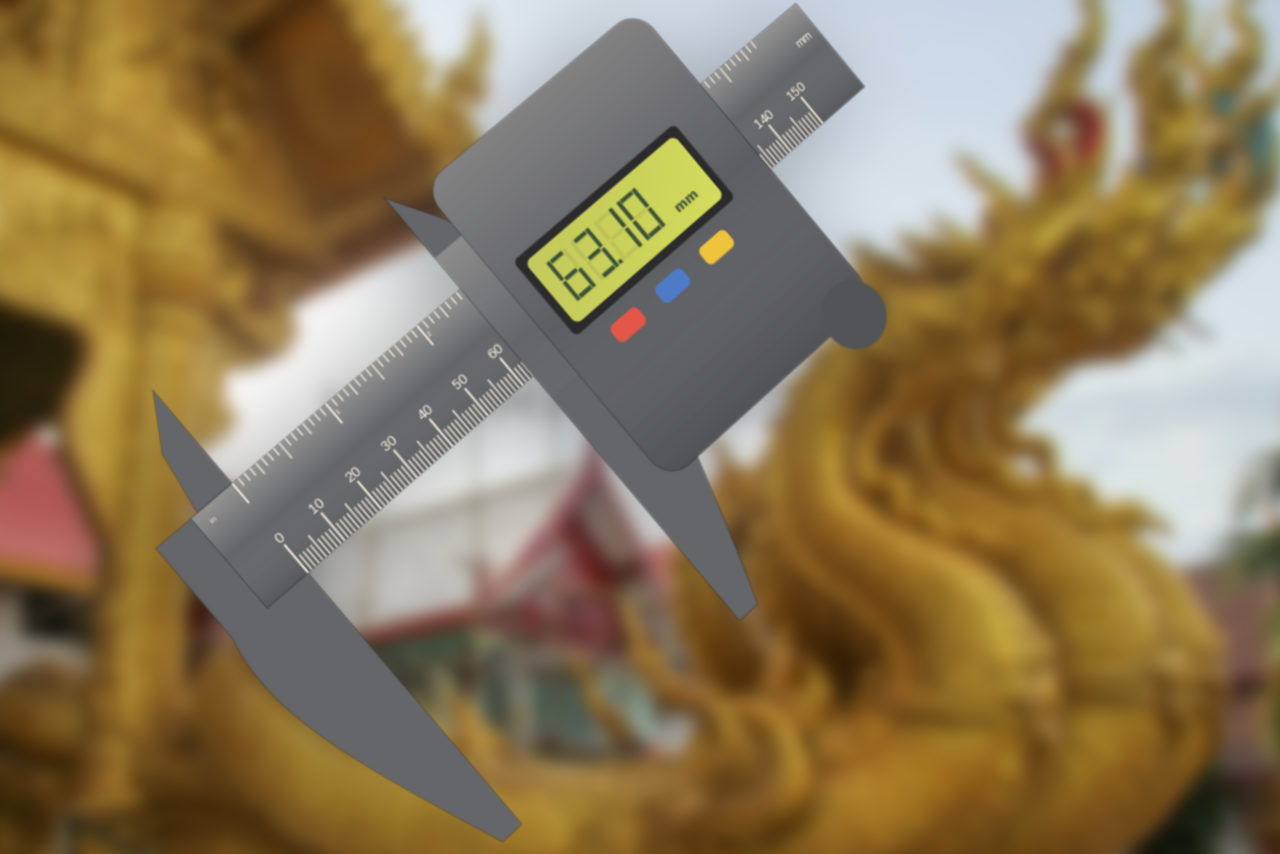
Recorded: 63.10 mm
